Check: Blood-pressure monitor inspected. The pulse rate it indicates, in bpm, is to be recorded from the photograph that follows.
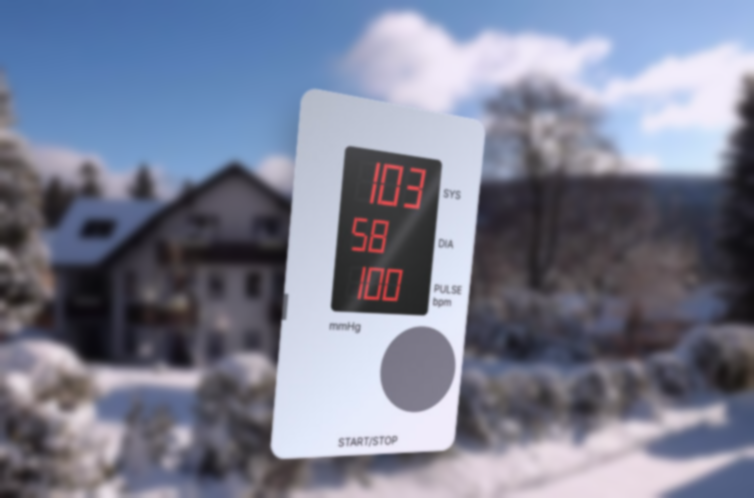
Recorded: 100 bpm
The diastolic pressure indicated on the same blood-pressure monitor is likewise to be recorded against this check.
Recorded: 58 mmHg
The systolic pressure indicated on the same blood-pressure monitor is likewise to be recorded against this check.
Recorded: 103 mmHg
